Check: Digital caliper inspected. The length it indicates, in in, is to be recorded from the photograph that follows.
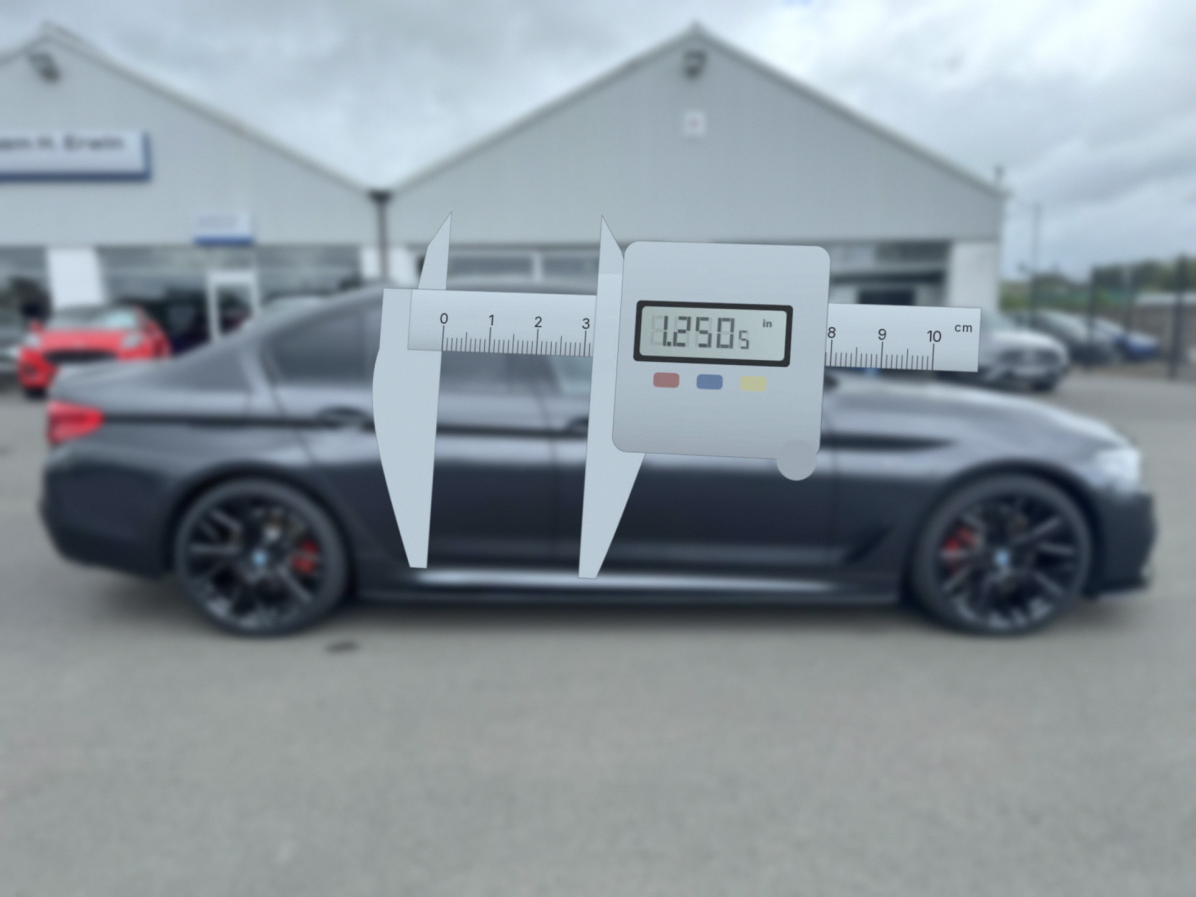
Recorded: 1.2505 in
